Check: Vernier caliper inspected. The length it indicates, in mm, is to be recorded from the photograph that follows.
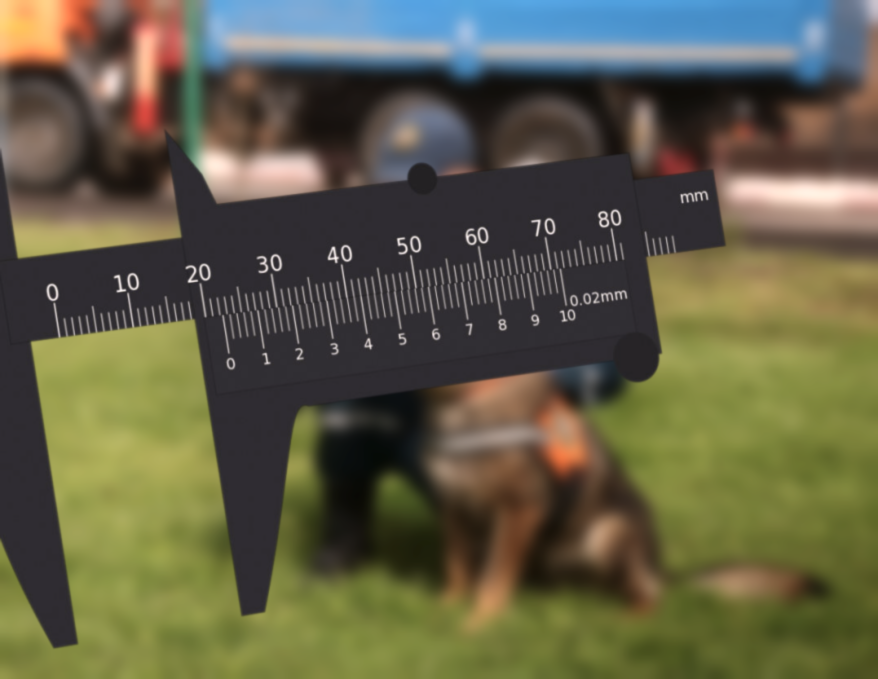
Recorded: 22.4 mm
